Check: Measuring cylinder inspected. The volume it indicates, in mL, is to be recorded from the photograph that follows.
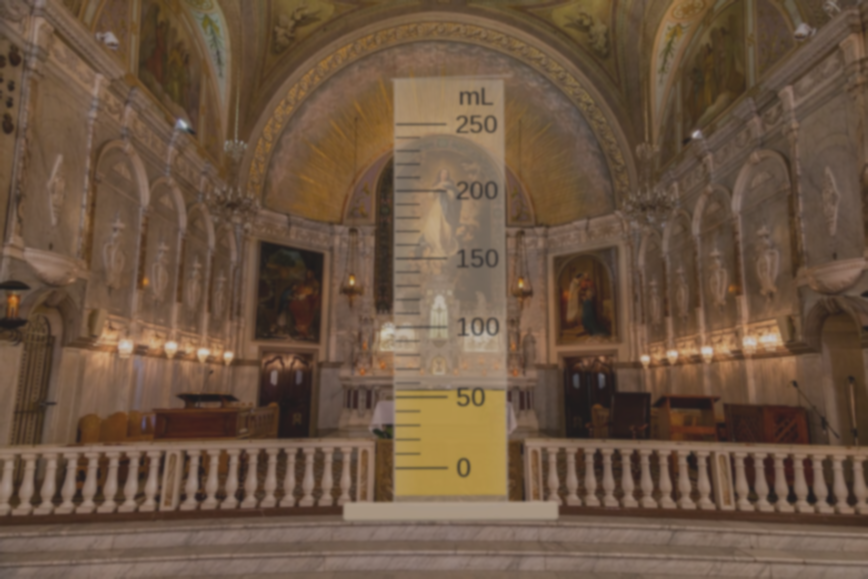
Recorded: 55 mL
